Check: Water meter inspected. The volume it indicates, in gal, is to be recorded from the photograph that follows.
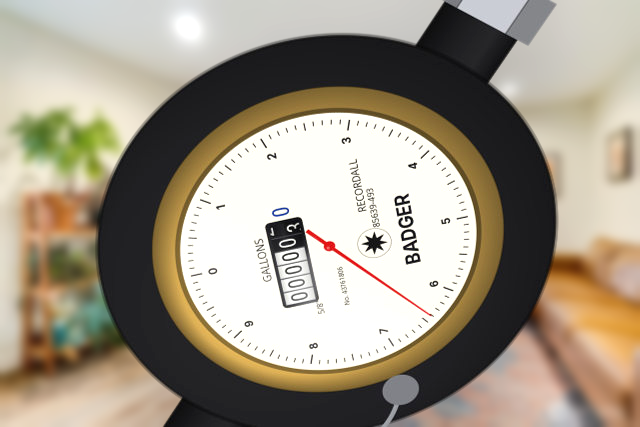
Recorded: 26.4 gal
